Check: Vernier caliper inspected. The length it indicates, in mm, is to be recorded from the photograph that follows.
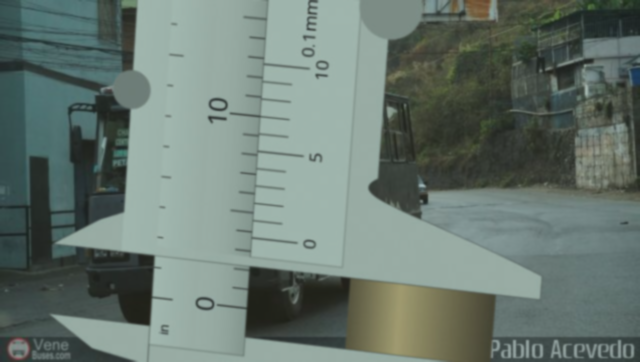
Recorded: 3.7 mm
